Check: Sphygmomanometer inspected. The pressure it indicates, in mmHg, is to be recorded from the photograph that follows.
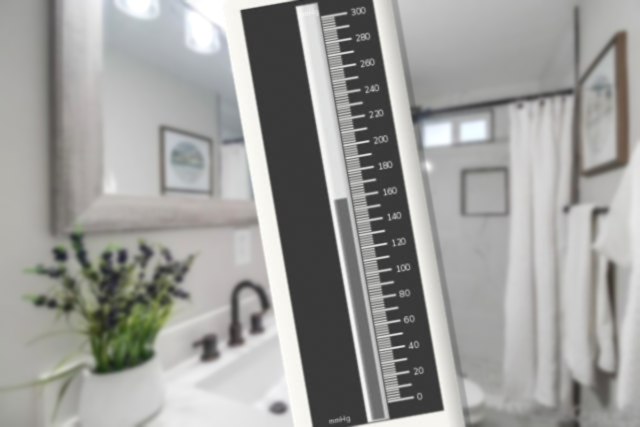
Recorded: 160 mmHg
